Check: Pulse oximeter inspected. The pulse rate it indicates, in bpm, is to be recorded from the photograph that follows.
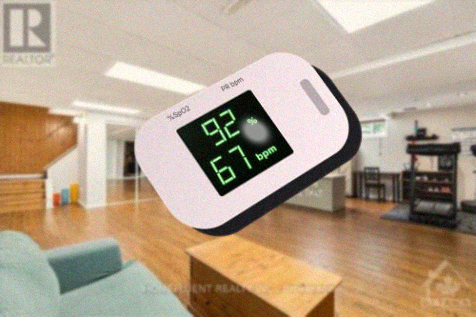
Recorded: 67 bpm
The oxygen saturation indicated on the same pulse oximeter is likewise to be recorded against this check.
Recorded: 92 %
